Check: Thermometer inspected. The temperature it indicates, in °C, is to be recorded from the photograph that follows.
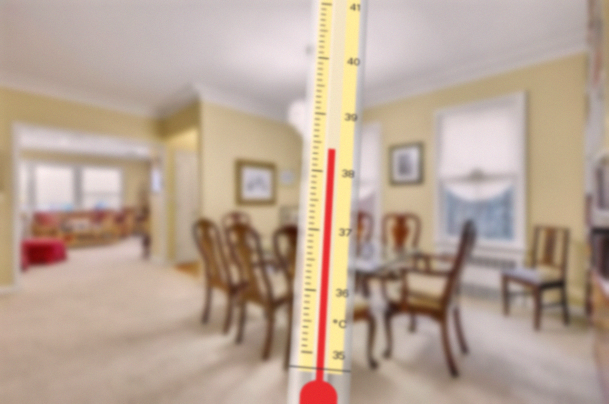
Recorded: 38.4 °C
